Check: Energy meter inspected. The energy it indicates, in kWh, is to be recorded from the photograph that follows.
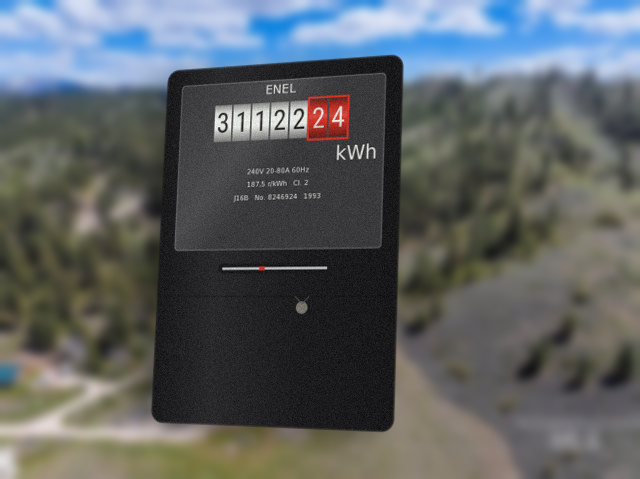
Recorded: 31122.24 kWh
